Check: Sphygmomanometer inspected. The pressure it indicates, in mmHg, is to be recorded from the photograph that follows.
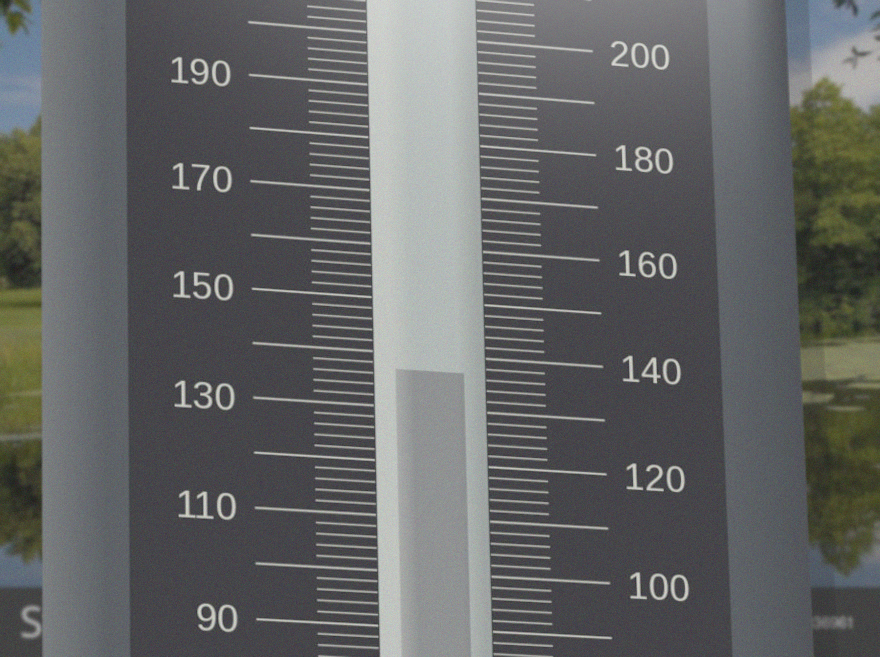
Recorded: 137 mmHg
